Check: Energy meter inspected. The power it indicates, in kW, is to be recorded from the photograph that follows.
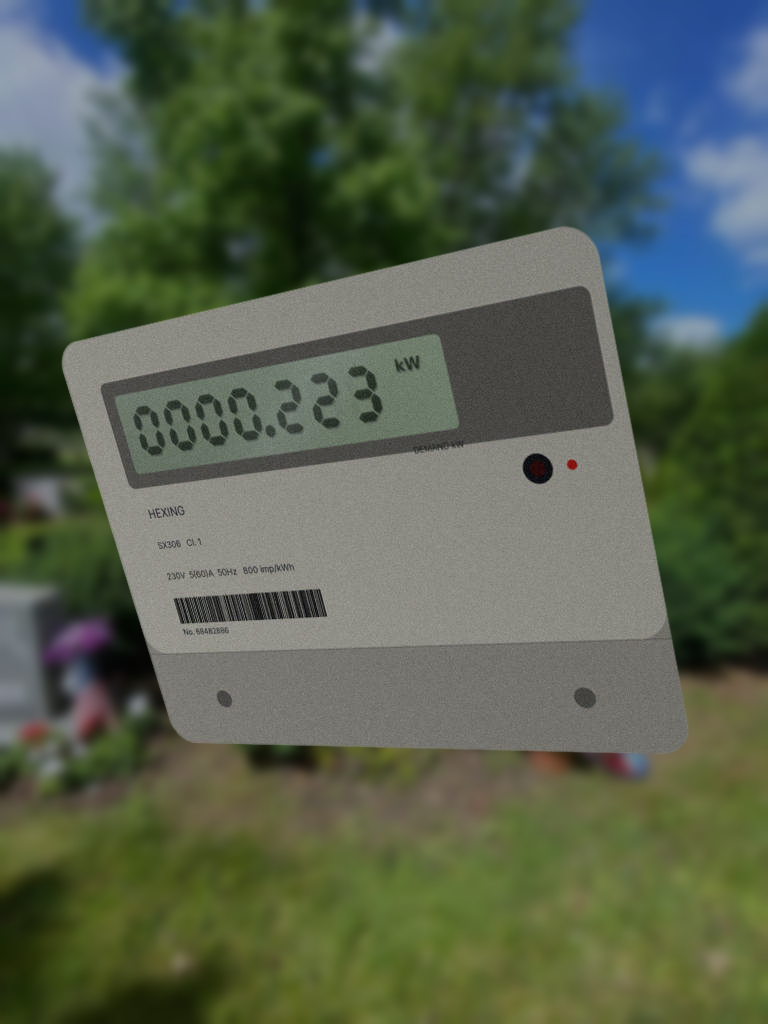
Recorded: 0.223 kW
